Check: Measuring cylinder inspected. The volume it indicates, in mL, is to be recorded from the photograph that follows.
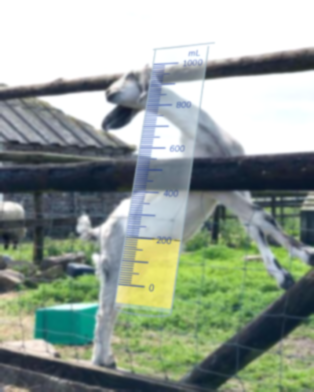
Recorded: 200 mL
